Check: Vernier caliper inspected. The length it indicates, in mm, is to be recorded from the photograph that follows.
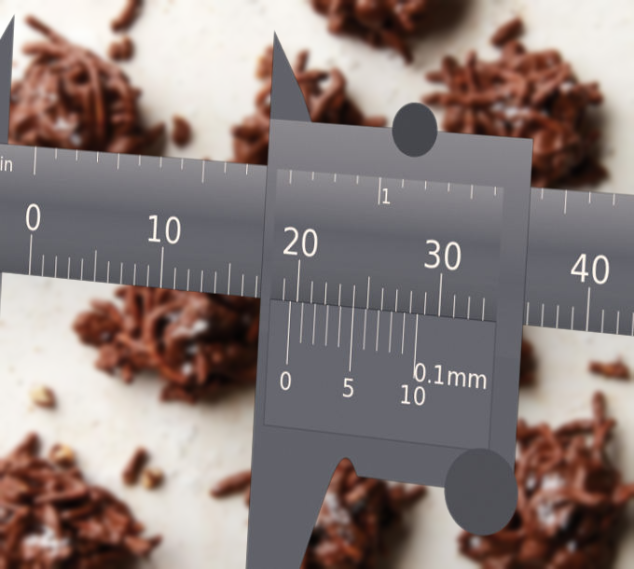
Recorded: 19.5 mm
